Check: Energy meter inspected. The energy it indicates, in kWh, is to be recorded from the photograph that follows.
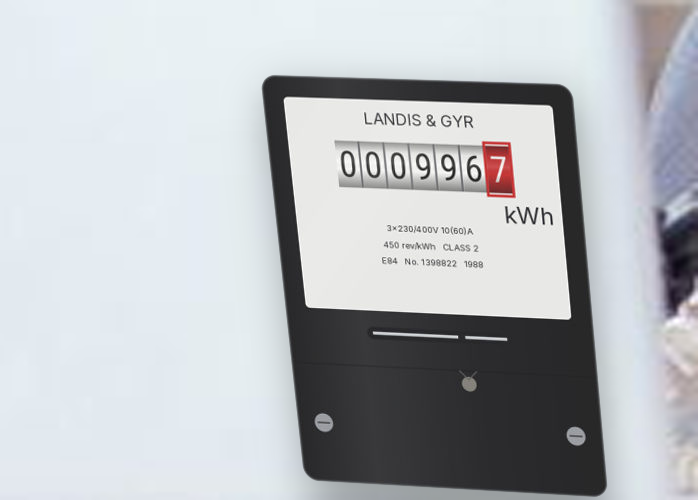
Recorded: 996.7 kWh
